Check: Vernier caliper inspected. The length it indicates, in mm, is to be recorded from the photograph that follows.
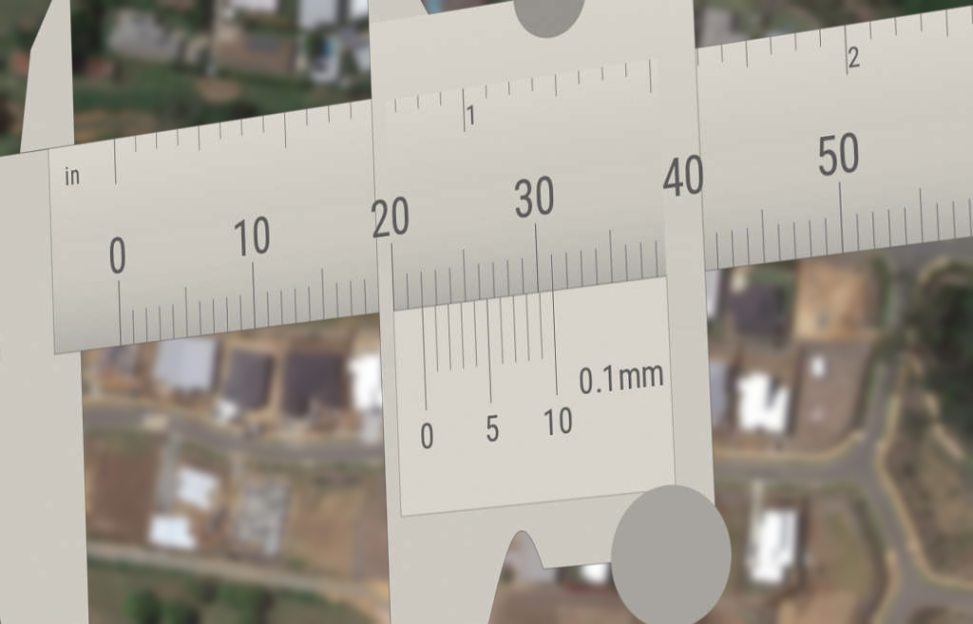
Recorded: 22.0 mm
